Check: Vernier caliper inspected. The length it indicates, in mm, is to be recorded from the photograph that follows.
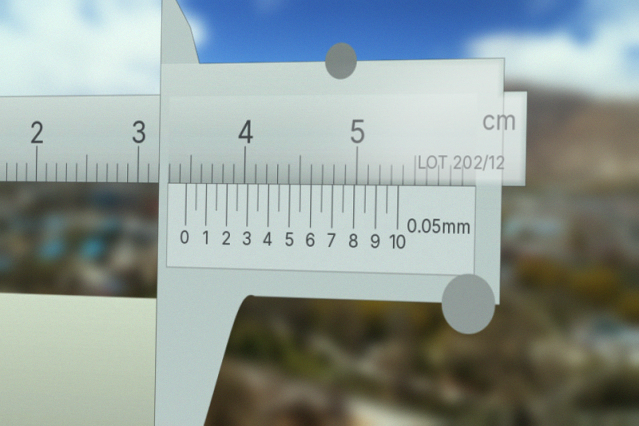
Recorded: 34.6 mm
